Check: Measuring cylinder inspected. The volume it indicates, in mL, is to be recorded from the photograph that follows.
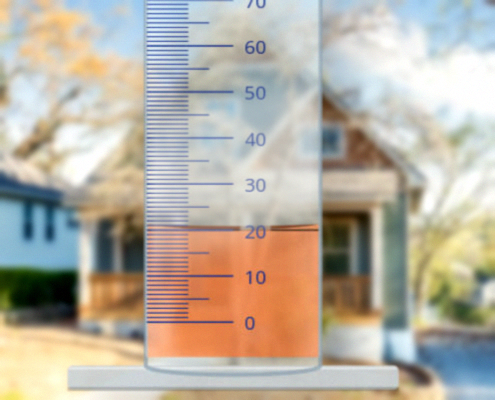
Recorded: 20 mL
